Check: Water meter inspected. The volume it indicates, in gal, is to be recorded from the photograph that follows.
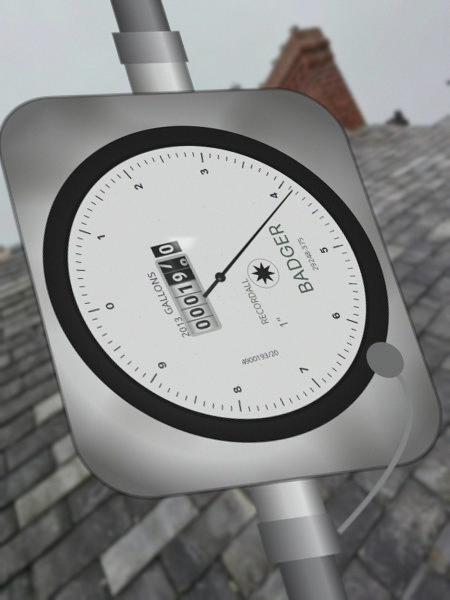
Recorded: 1974.1 gal
